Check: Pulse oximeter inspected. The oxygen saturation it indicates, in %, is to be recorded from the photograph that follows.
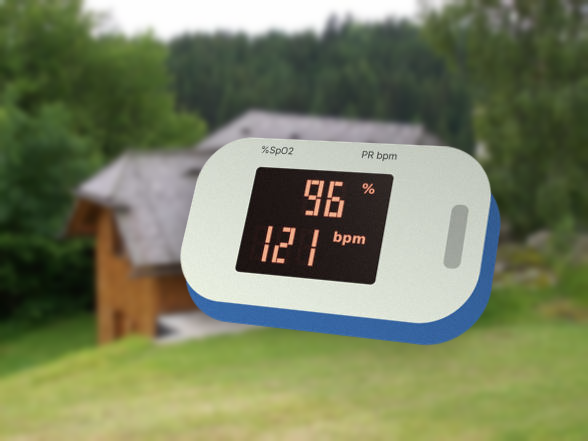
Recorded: 96 %
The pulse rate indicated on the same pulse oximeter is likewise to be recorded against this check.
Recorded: 121 bpm
